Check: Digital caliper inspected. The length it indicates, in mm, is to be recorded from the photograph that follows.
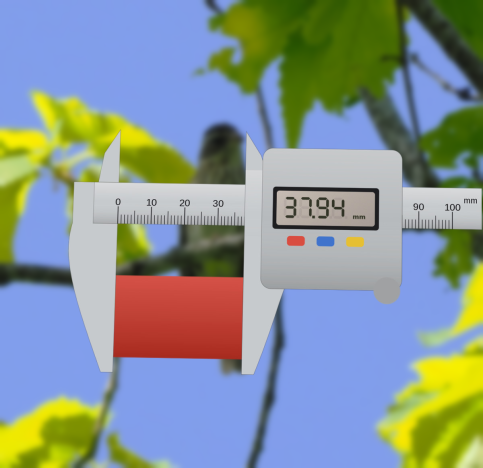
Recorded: 37.94 mm
